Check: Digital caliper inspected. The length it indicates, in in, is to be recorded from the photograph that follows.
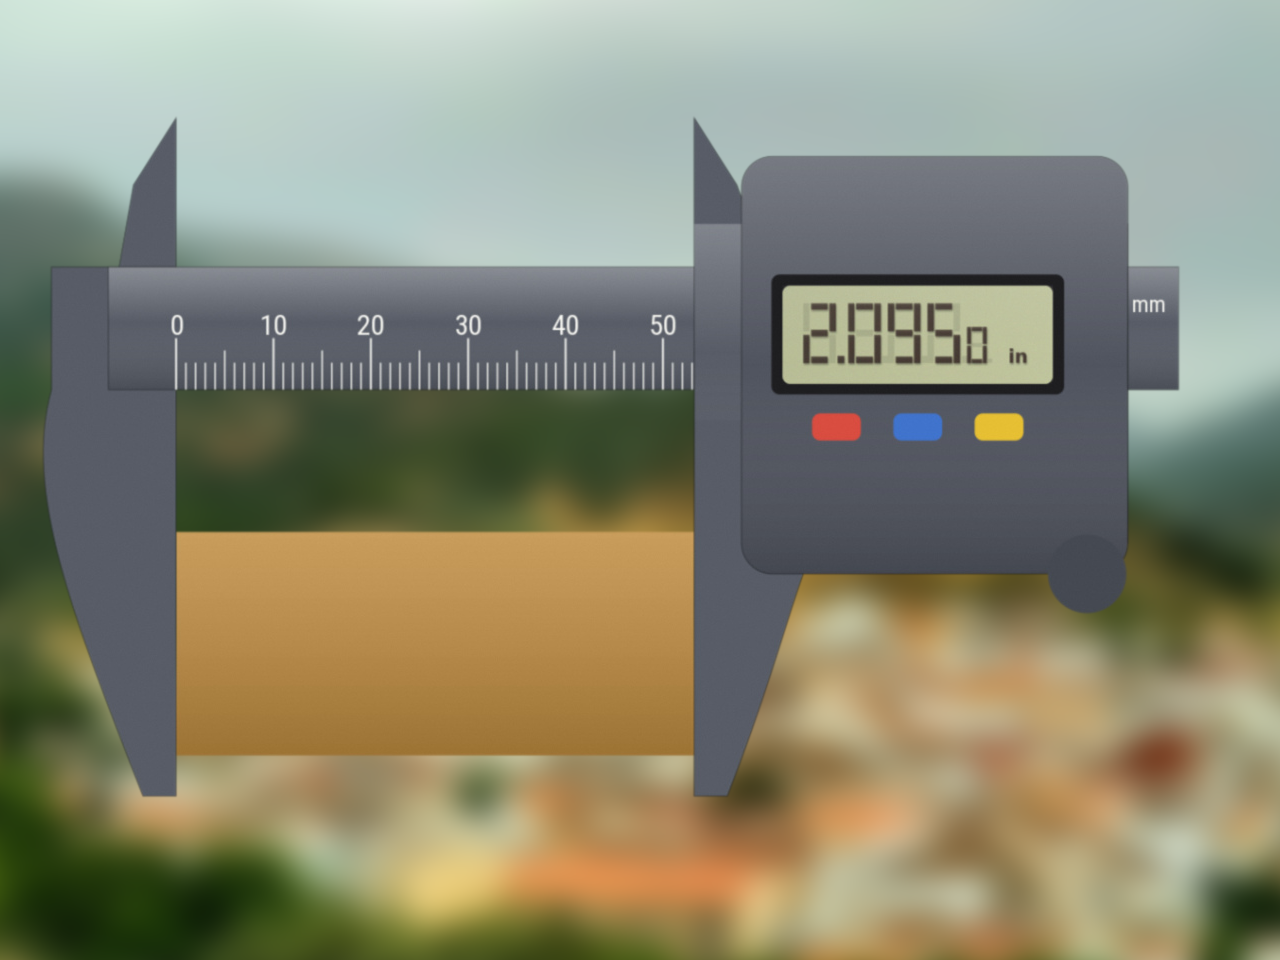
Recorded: 2.0950 in
